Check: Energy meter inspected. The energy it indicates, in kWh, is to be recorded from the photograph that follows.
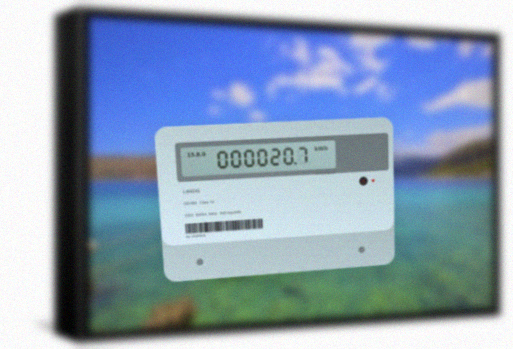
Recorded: 20.7 kWh
